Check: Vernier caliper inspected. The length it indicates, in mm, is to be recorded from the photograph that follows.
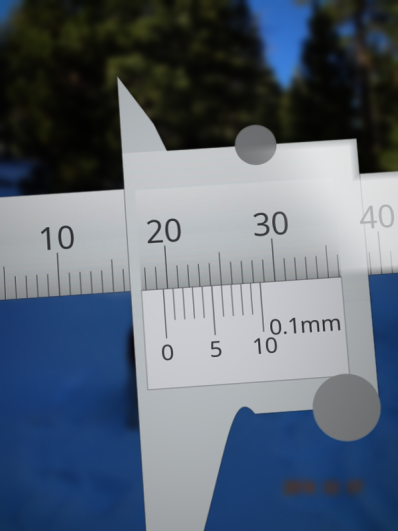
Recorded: 19.6 mm
